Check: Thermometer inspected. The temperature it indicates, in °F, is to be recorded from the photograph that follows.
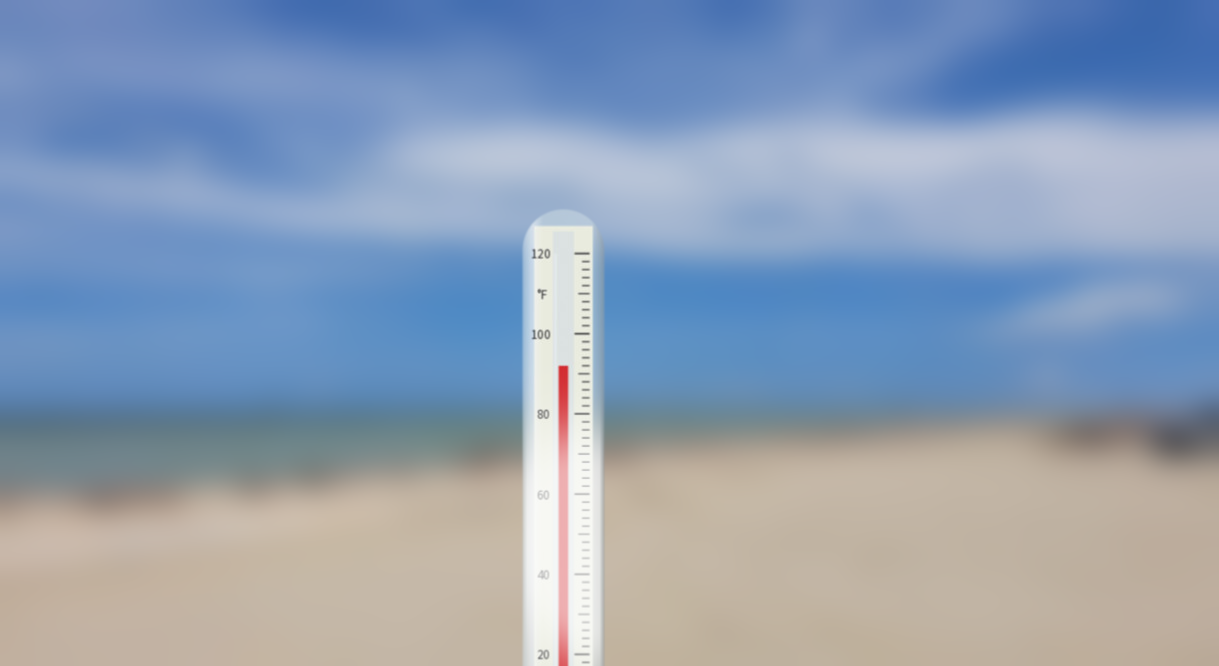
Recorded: 92 °F
